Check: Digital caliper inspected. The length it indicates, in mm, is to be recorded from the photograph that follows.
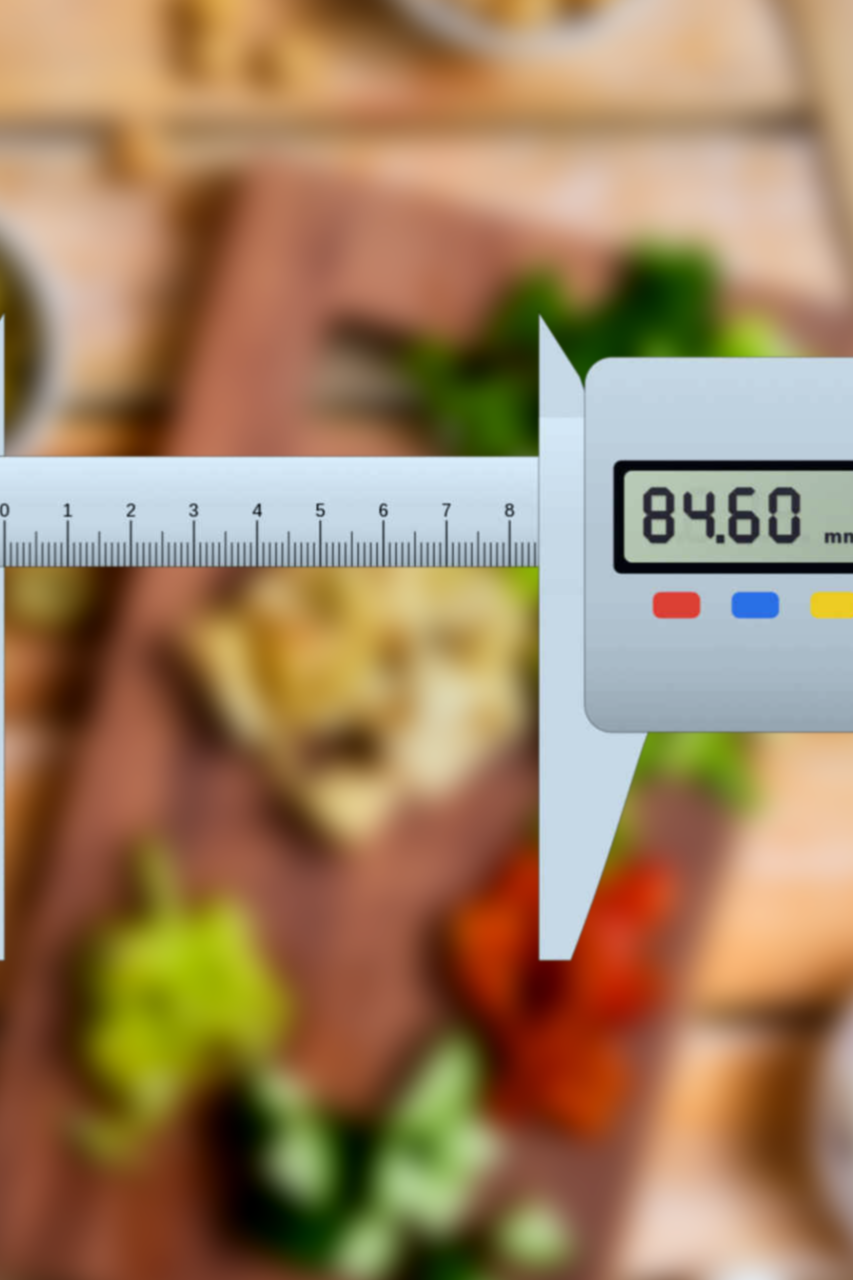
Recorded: 84.60 mm
